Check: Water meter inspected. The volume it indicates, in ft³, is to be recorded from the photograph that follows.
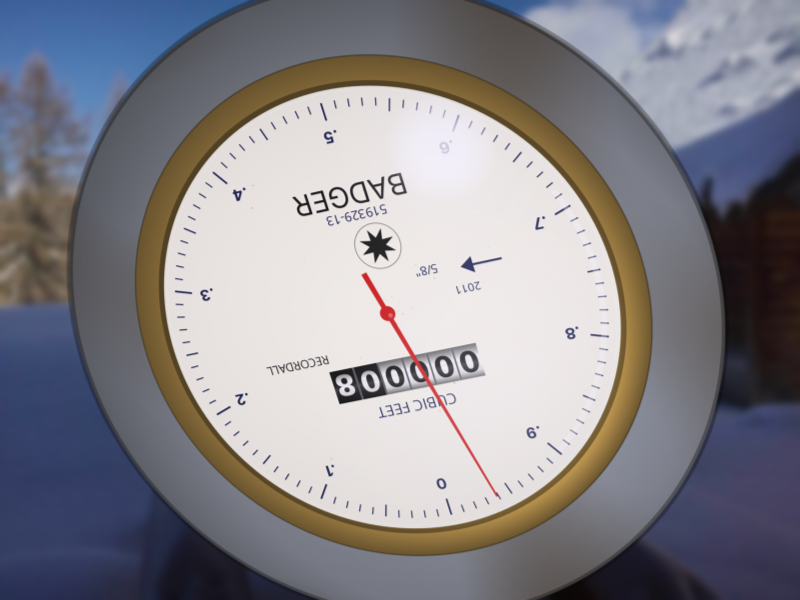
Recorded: 7.96 ft³
